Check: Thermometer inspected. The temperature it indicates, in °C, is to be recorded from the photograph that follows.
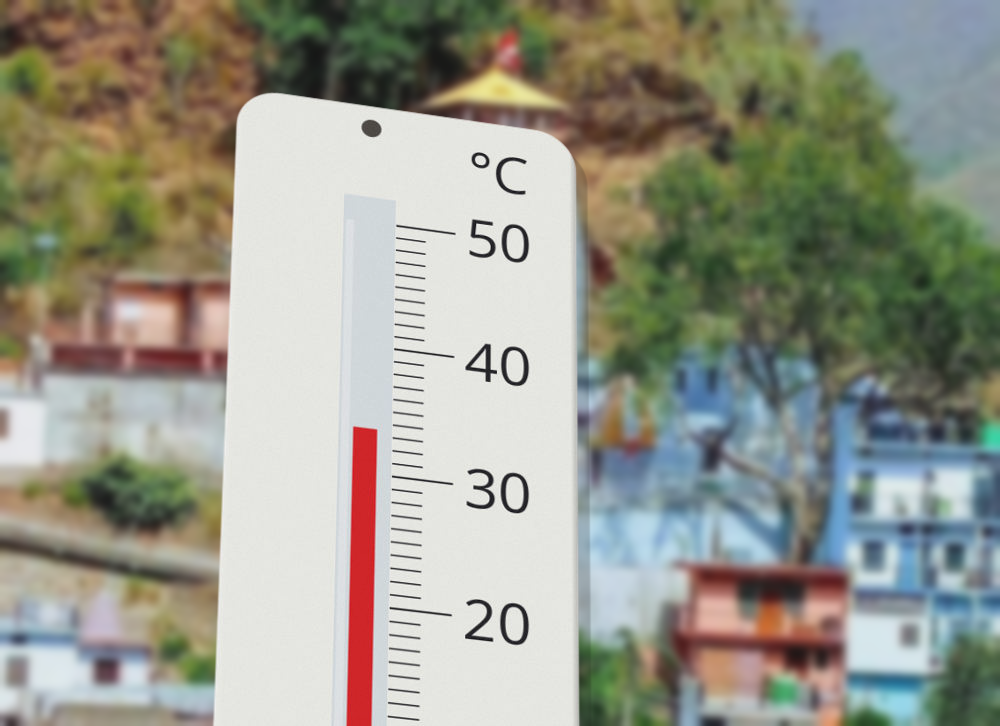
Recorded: 33.5 °C
